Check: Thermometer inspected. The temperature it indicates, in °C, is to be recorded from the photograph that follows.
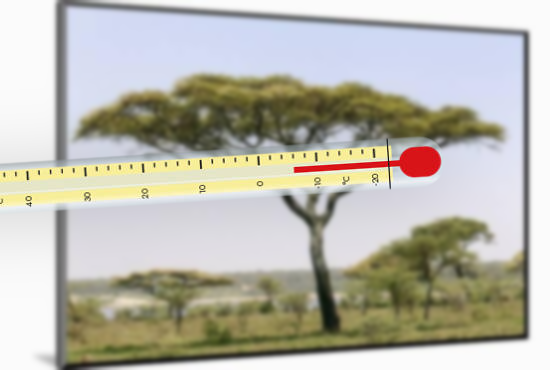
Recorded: -6 °C
